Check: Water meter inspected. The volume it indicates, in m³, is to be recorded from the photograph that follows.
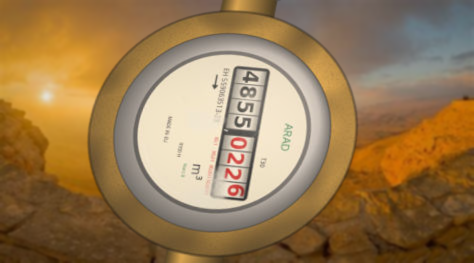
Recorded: 4855.0226 m³
